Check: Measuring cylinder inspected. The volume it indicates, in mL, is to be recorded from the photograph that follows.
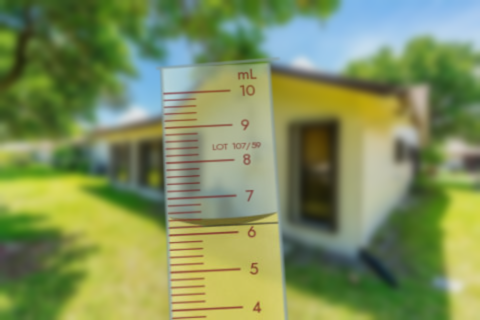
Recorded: 6.2 mL
